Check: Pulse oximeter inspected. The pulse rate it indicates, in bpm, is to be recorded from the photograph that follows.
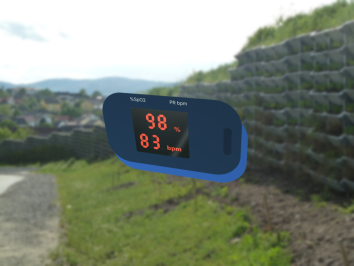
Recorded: 83 bpm
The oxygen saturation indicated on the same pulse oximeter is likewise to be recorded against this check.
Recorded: 98 %
